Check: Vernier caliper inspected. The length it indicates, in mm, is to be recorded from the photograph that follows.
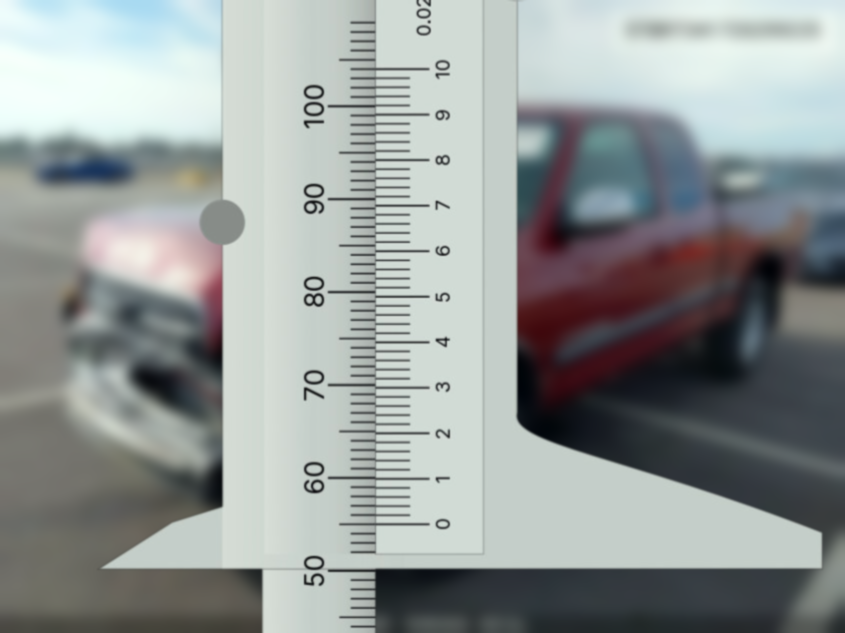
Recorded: 55.0 mm
